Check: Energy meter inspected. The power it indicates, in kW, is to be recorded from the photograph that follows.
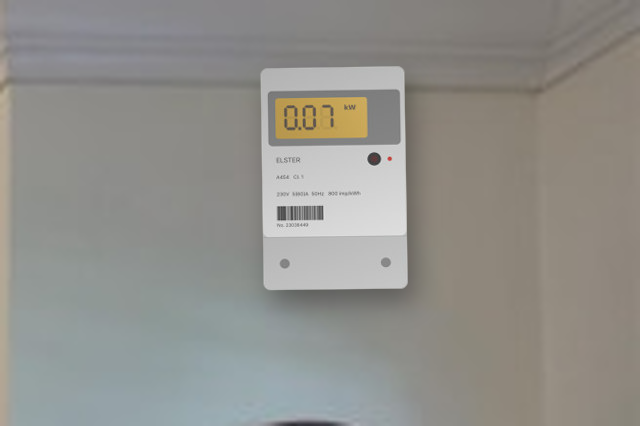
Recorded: 0.07 kW
